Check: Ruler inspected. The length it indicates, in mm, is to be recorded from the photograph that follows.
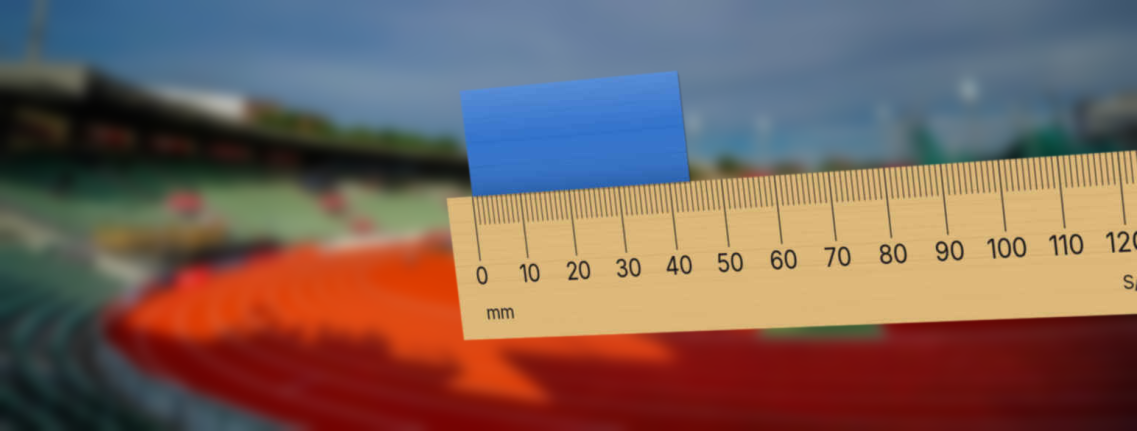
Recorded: 44 mm
